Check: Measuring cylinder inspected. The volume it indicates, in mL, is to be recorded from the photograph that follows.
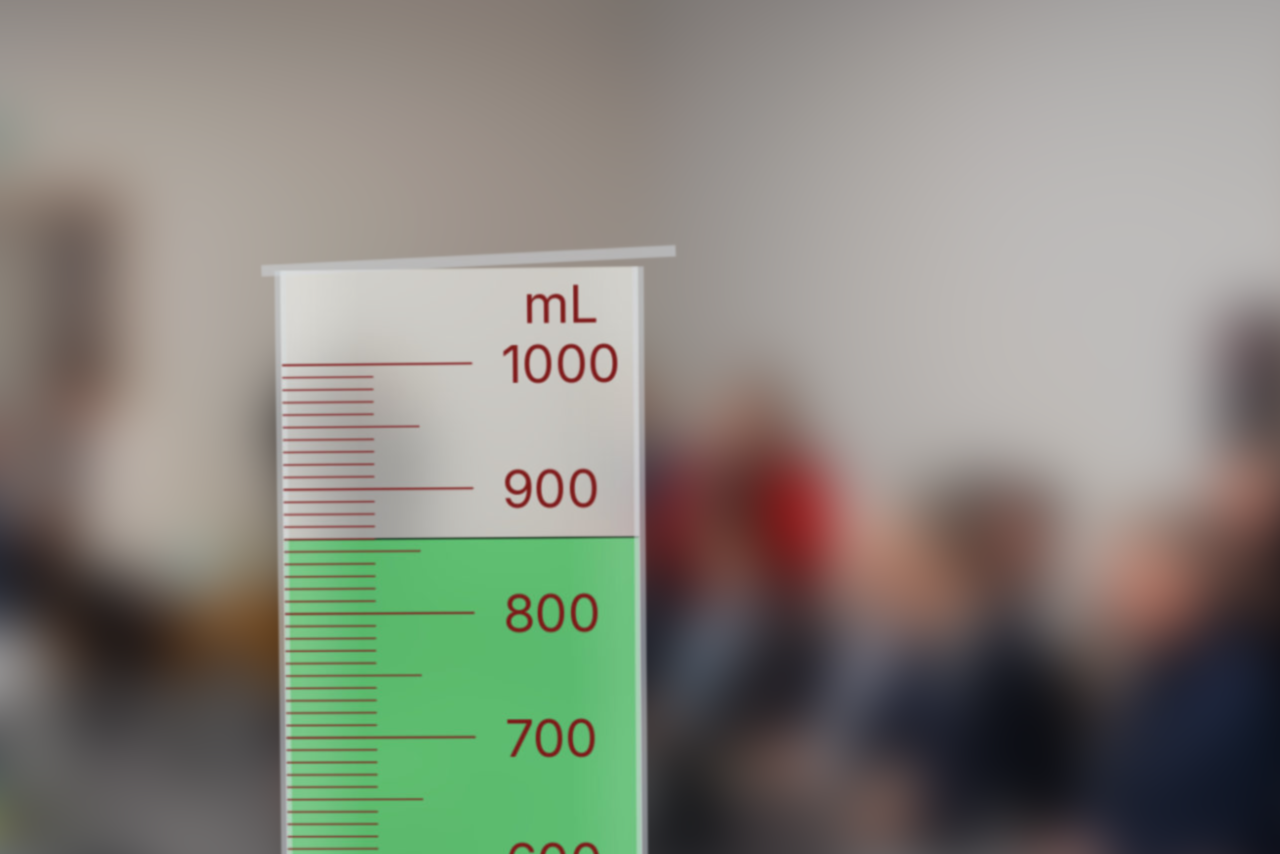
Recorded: 860 mL
